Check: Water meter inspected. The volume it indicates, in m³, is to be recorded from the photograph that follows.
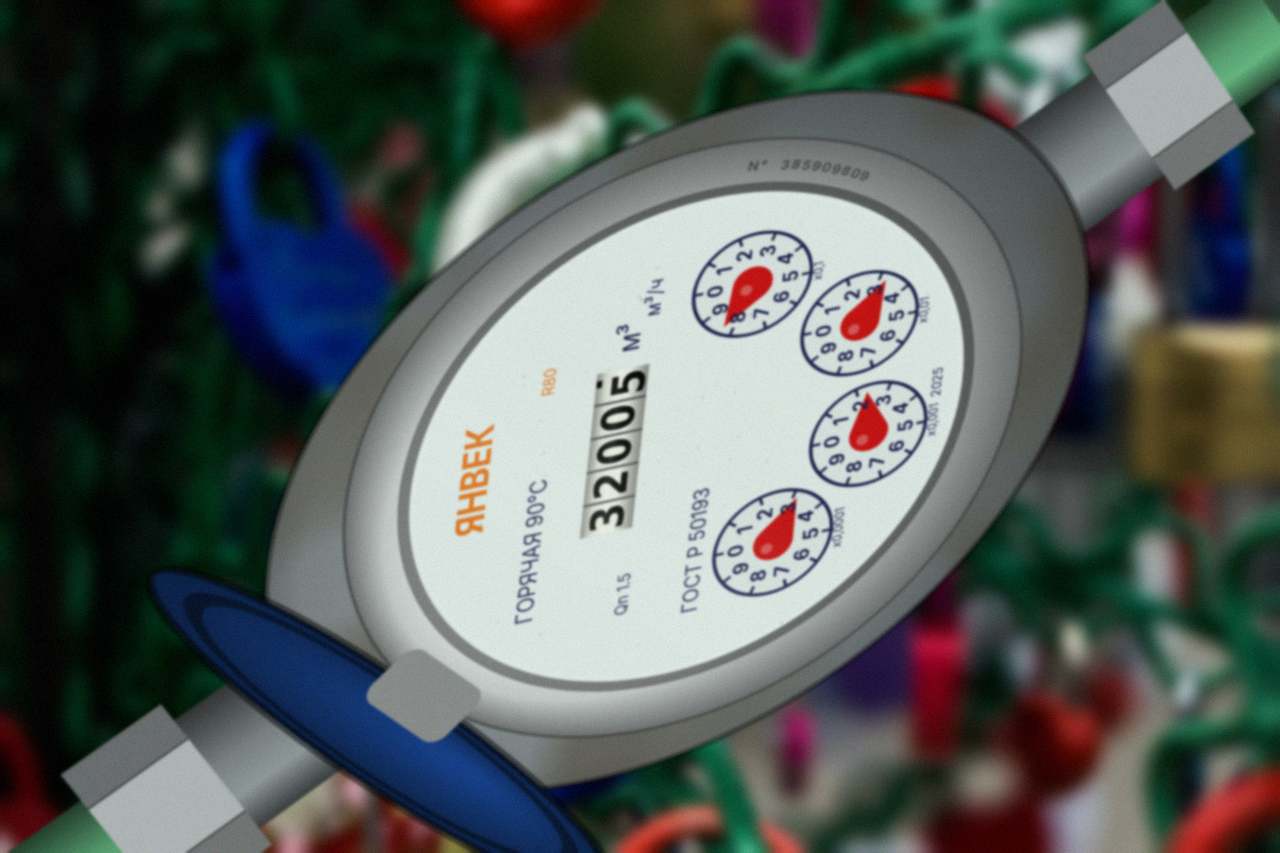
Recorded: 32004.8323 m³
